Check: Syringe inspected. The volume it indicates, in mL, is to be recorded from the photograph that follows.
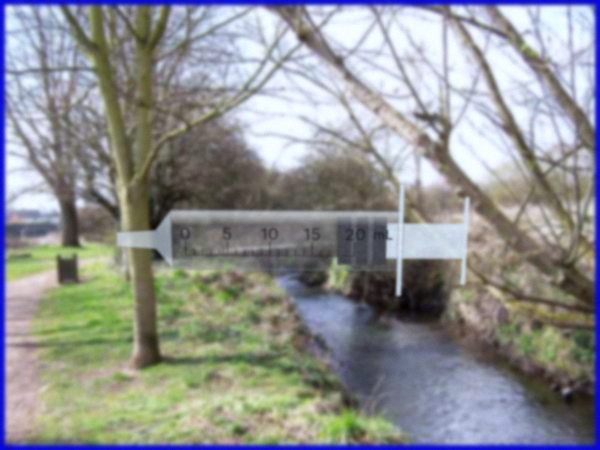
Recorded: 18 mL
